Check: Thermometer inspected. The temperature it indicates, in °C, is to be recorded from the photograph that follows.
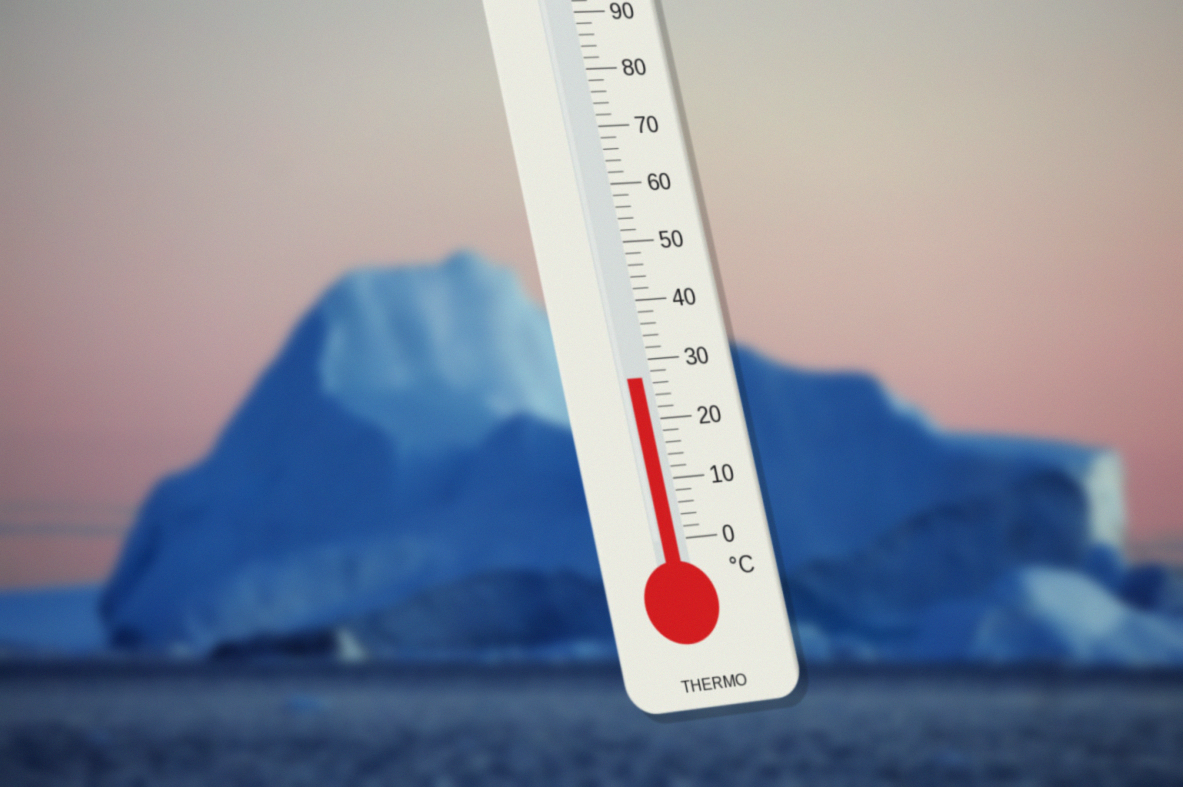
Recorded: 27 °C
